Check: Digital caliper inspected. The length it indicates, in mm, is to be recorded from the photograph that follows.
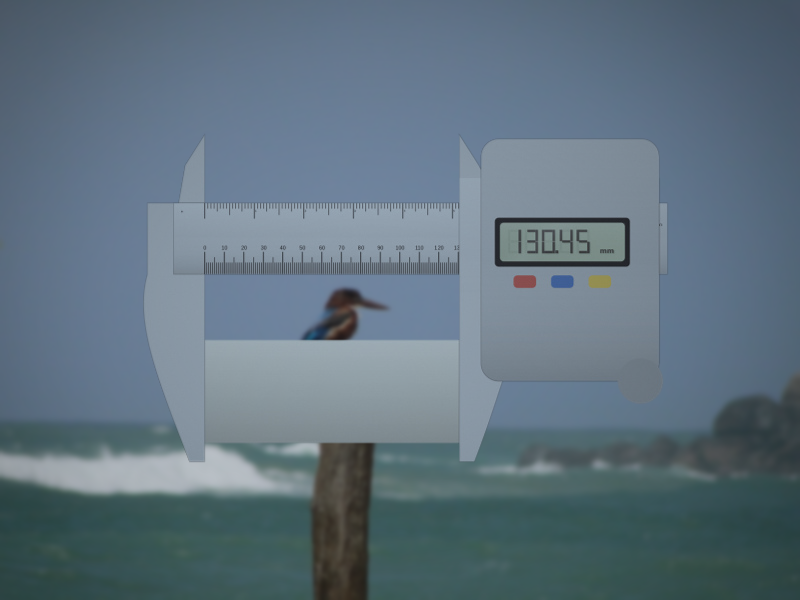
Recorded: 130.45 mm
